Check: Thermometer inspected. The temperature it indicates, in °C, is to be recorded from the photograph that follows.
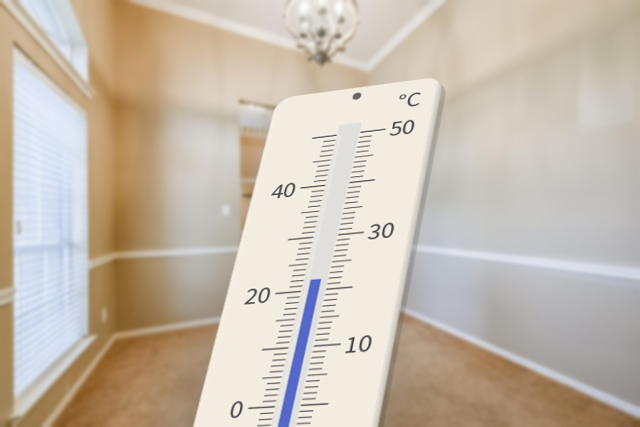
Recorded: 22 °C
